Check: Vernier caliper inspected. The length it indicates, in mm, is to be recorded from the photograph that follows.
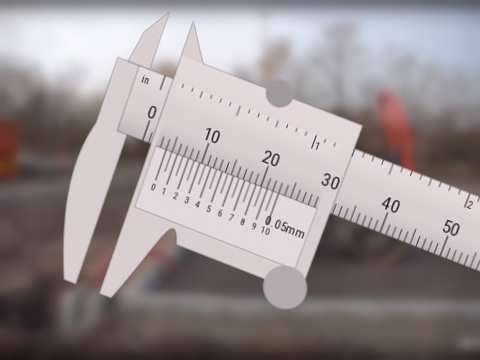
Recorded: 4.0 mm
